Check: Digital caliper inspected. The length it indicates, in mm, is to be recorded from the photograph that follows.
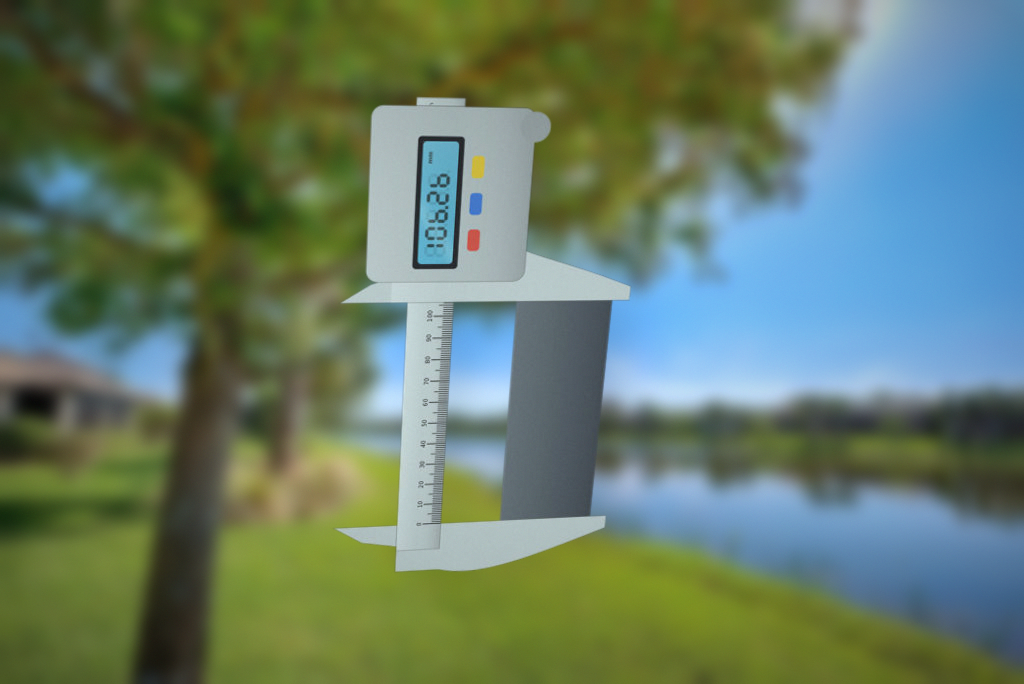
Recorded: 106.26 mm
